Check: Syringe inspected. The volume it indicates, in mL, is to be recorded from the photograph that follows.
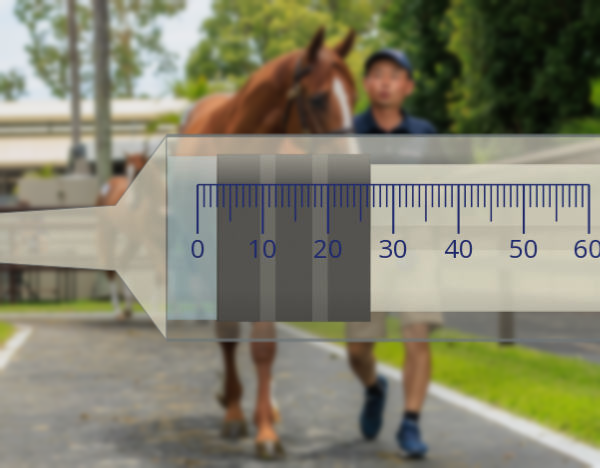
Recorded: 3 mL
